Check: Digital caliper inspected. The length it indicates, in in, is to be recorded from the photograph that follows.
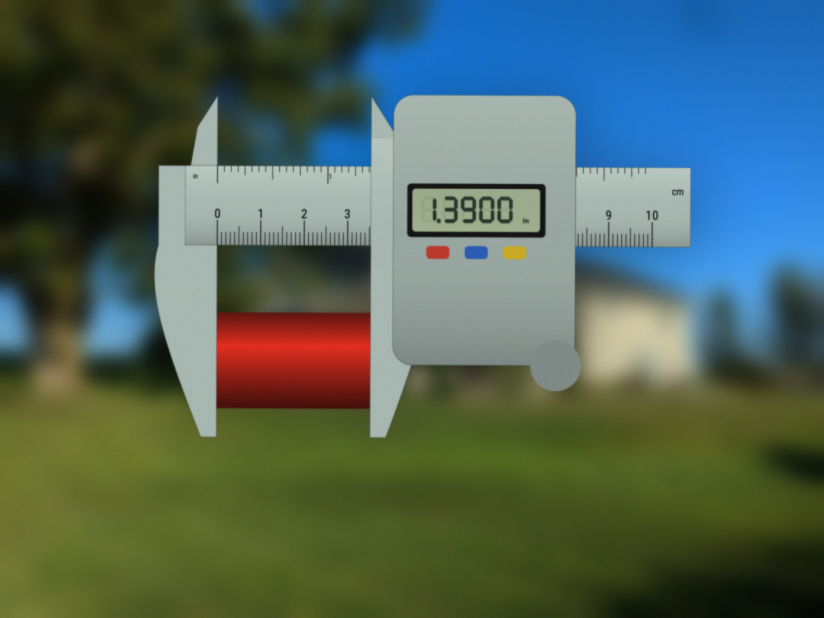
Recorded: 1.3900 in
